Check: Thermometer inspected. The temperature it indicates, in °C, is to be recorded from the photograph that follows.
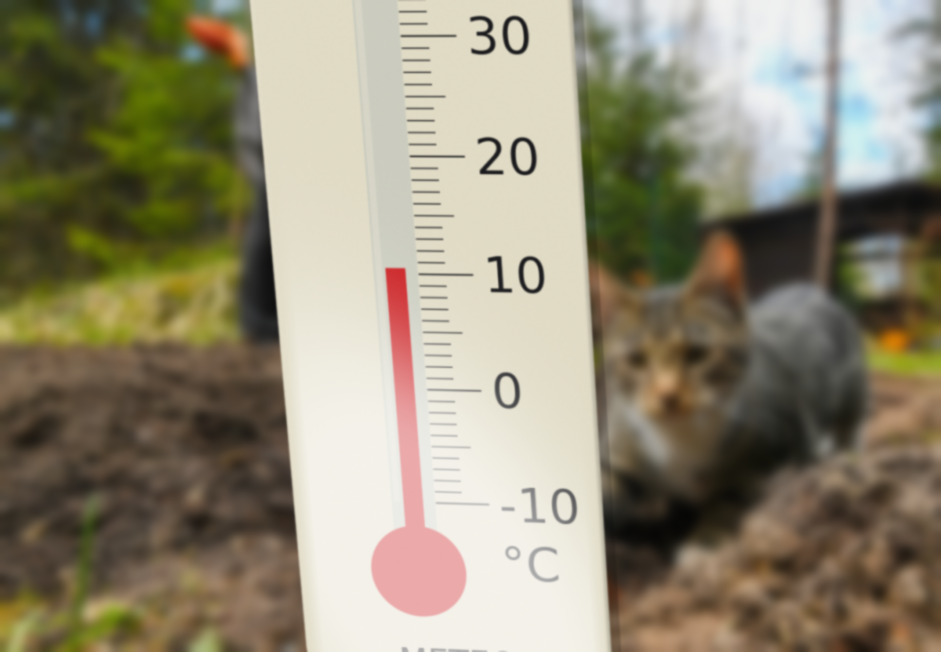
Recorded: 10.5 °C
